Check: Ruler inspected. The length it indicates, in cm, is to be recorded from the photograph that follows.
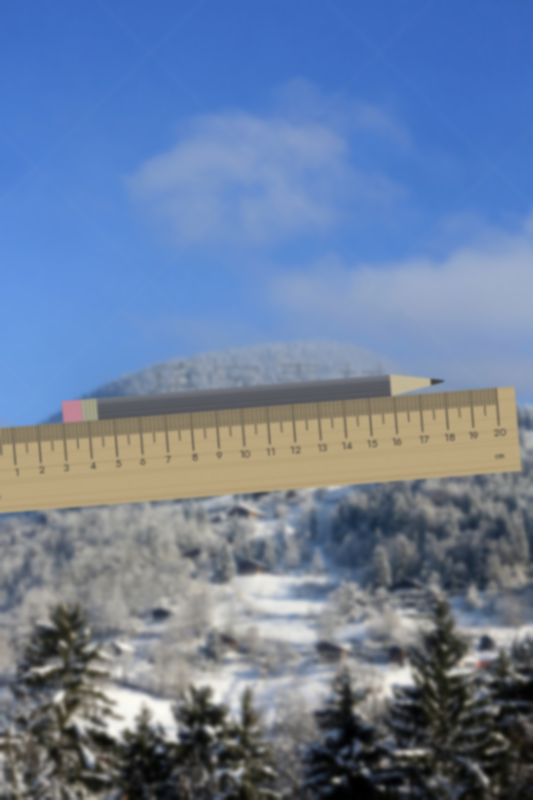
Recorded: 15 cm
